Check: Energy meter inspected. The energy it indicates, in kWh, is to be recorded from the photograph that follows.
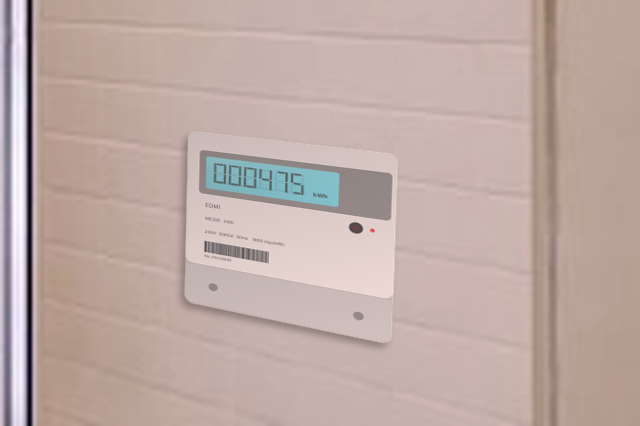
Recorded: 475 kWh
